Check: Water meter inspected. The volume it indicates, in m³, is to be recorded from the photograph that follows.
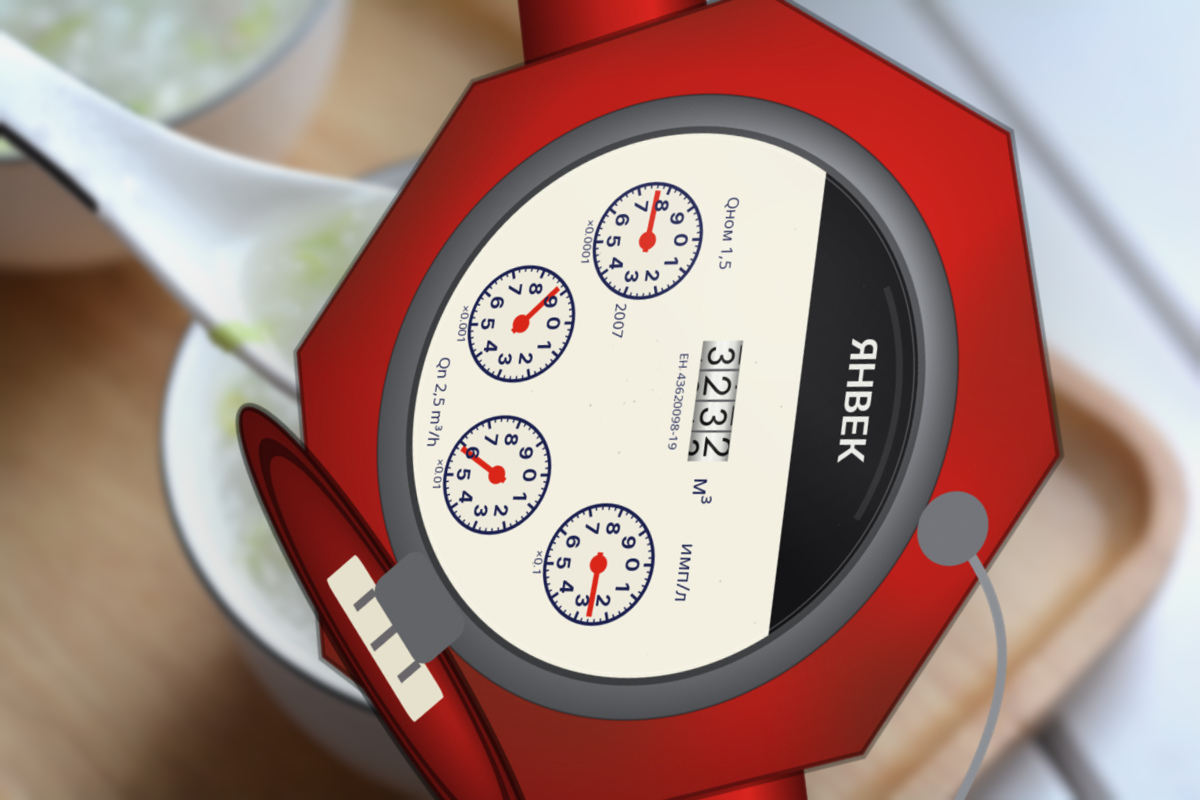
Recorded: 3232.2587 m³
